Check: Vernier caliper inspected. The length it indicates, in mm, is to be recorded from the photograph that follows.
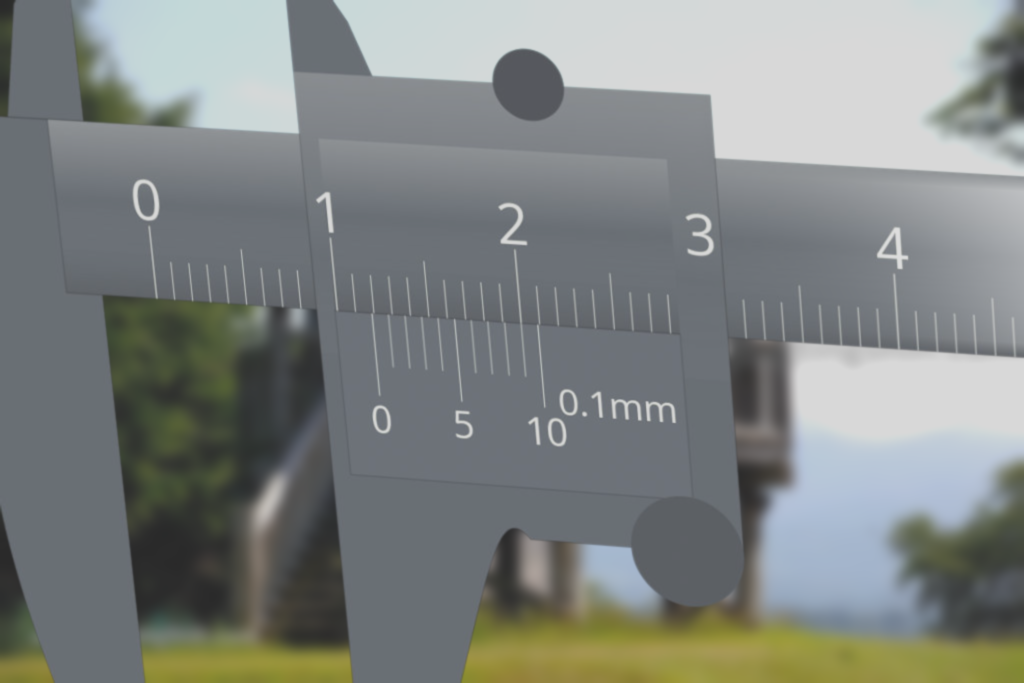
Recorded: 11.9 mm
